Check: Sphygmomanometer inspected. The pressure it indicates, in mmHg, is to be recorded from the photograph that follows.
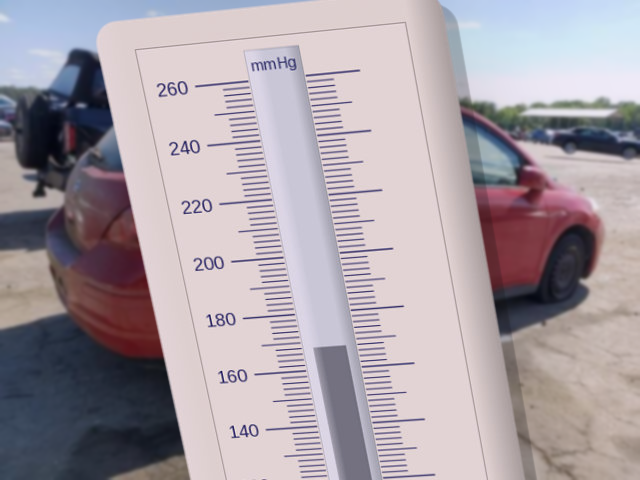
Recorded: 168 mmHg
